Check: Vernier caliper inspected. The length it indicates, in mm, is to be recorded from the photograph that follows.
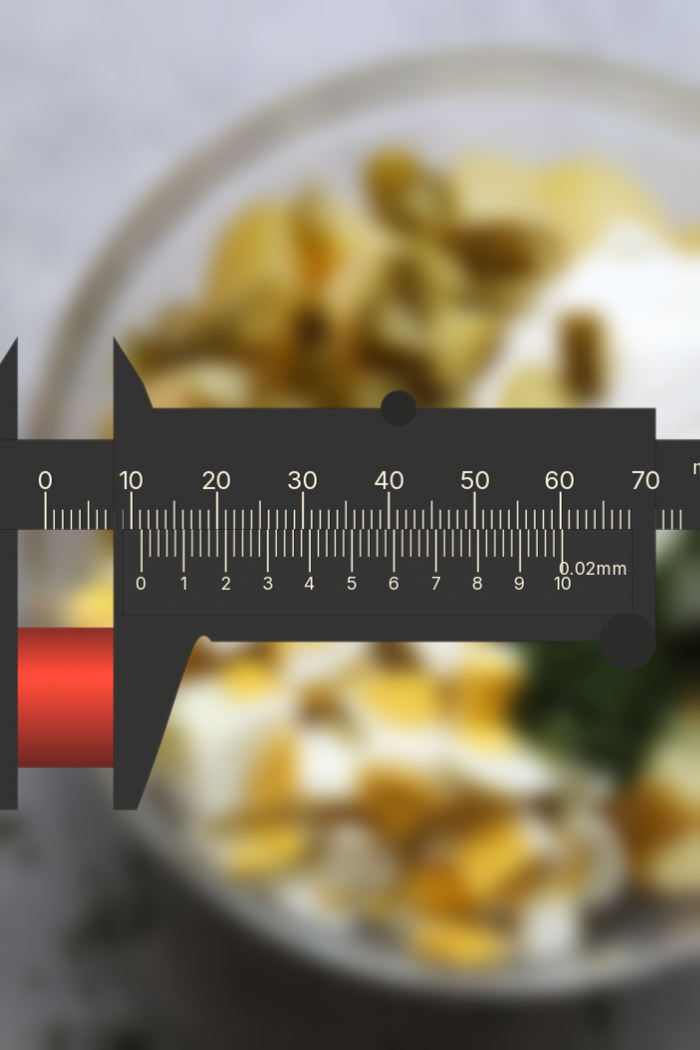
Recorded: 11.2 mm
